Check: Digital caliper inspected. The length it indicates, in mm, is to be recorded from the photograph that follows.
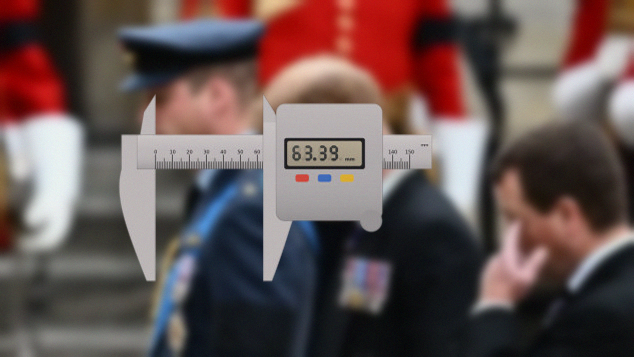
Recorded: 63.39 mm
